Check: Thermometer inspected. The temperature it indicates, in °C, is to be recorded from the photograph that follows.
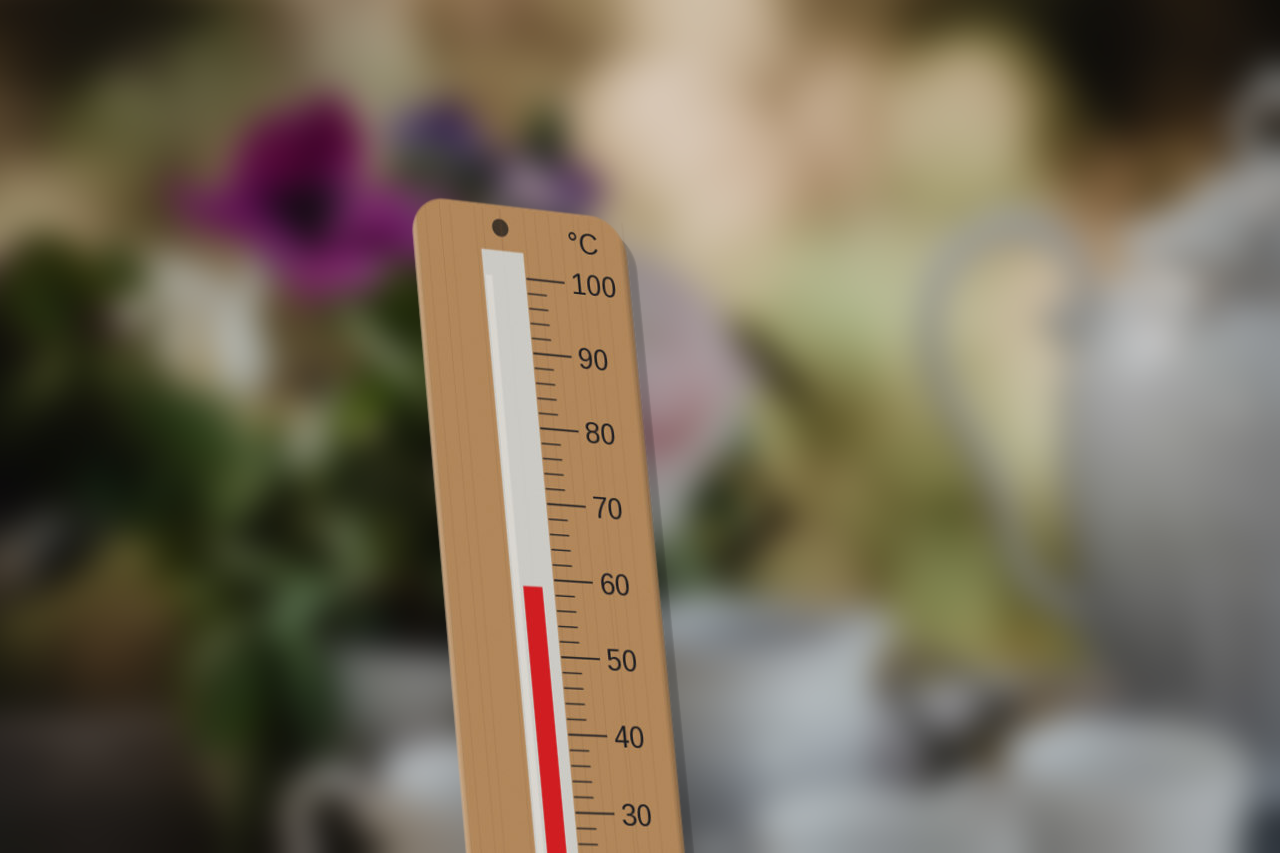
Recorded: 59 °C
